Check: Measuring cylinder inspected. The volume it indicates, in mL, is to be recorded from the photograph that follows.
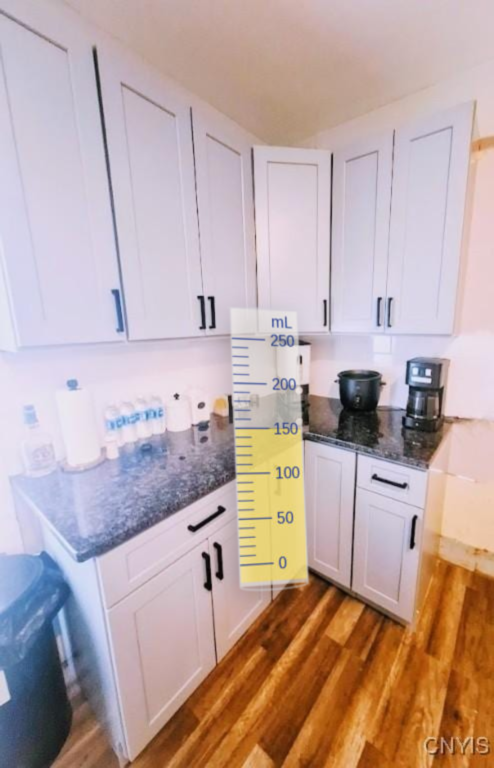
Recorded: 150 mL
